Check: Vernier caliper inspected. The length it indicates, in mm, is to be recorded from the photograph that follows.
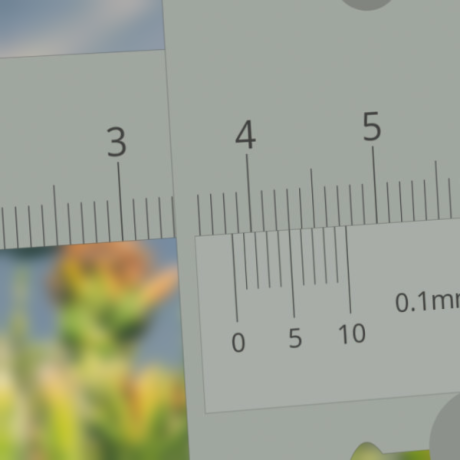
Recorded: 38.5 mm
